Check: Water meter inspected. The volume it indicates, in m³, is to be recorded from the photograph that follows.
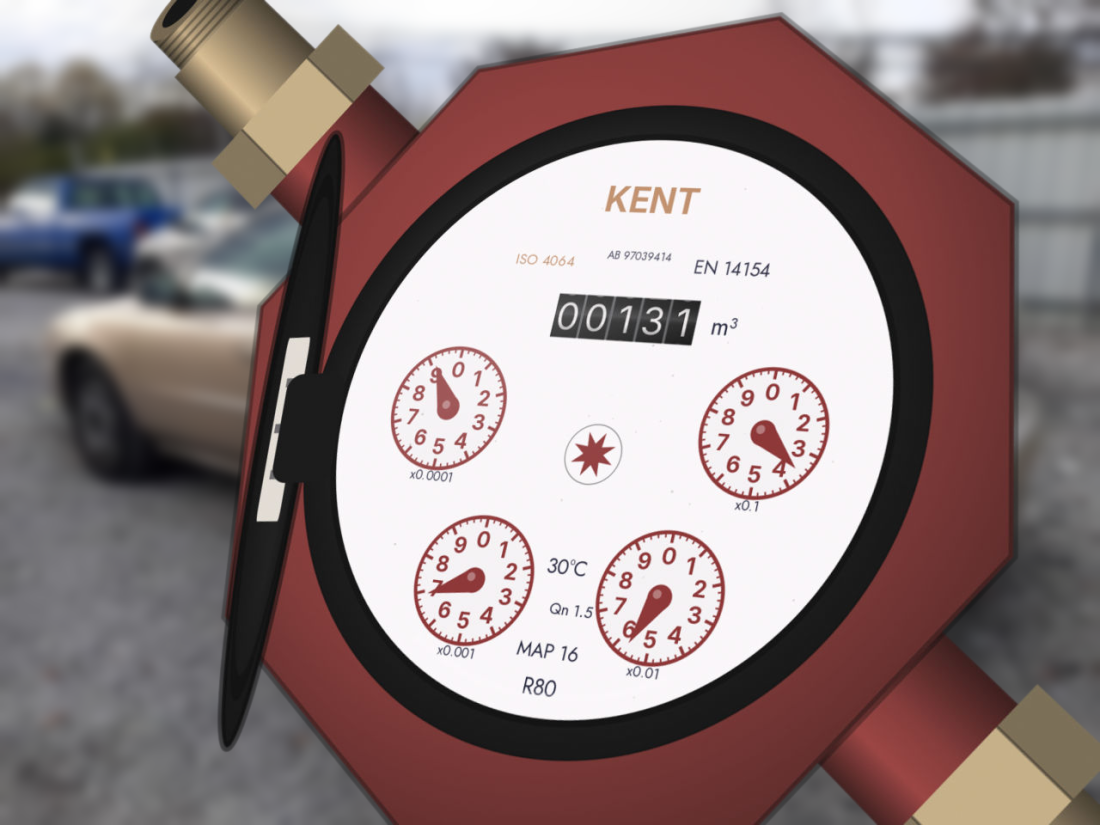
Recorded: 131.3569 m³
